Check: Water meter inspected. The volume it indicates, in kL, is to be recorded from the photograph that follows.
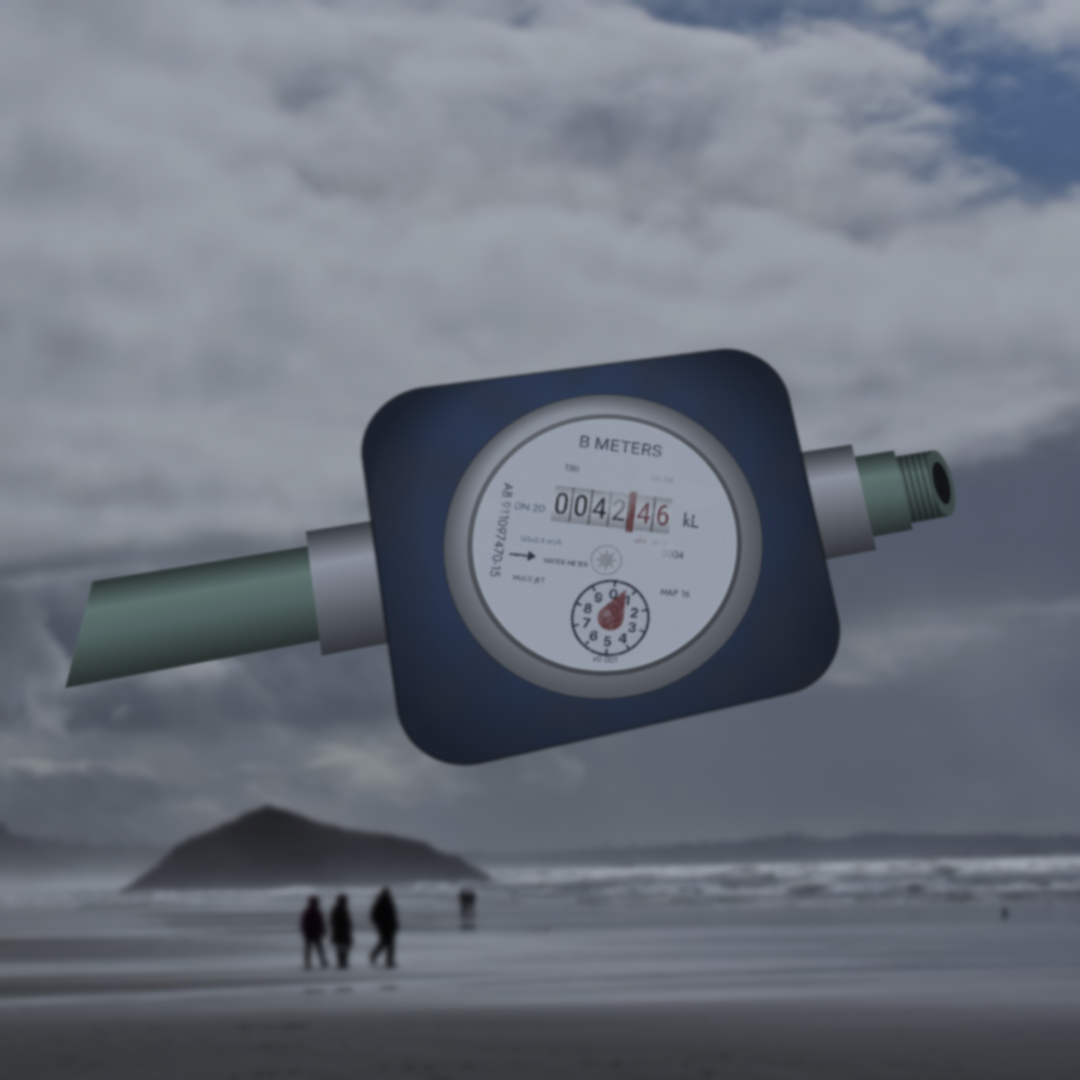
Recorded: 42.460 kL
